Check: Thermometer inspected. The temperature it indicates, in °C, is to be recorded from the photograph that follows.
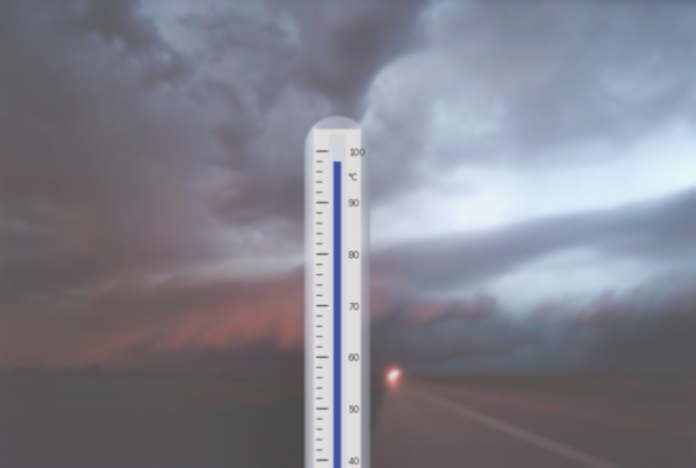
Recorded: 98 °C
